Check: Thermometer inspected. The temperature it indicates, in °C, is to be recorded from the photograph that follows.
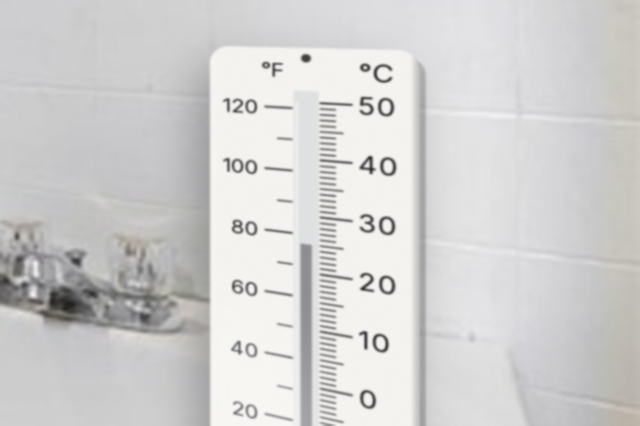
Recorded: 25 °C
